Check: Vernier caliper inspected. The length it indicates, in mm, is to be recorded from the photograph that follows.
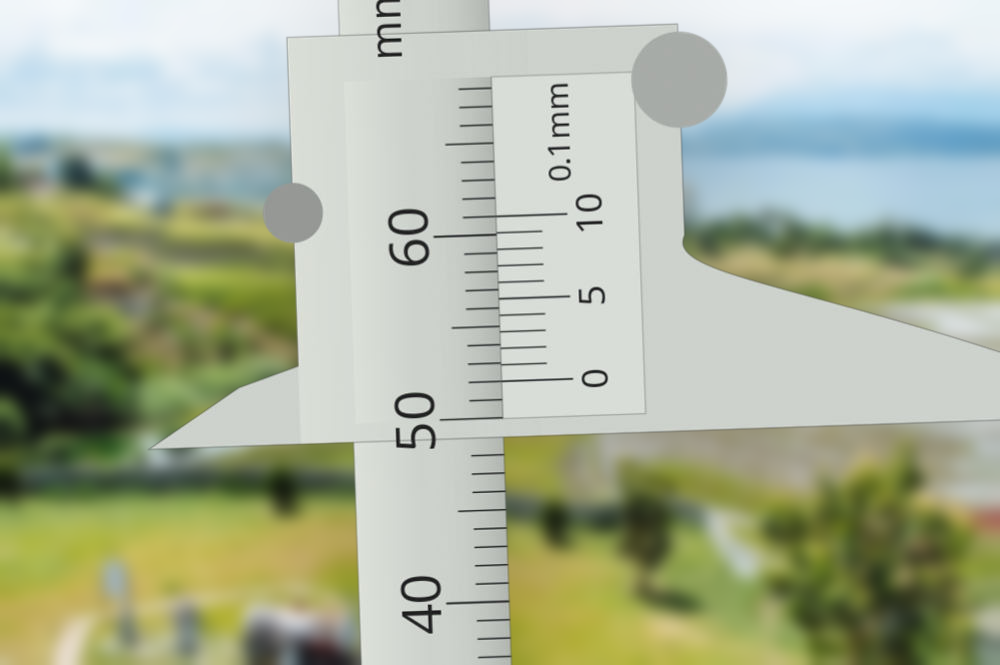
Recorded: 52.0 mm
